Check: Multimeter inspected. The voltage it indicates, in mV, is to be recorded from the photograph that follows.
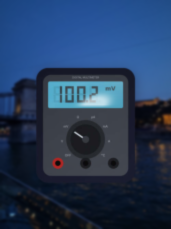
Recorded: 100.2 mV
